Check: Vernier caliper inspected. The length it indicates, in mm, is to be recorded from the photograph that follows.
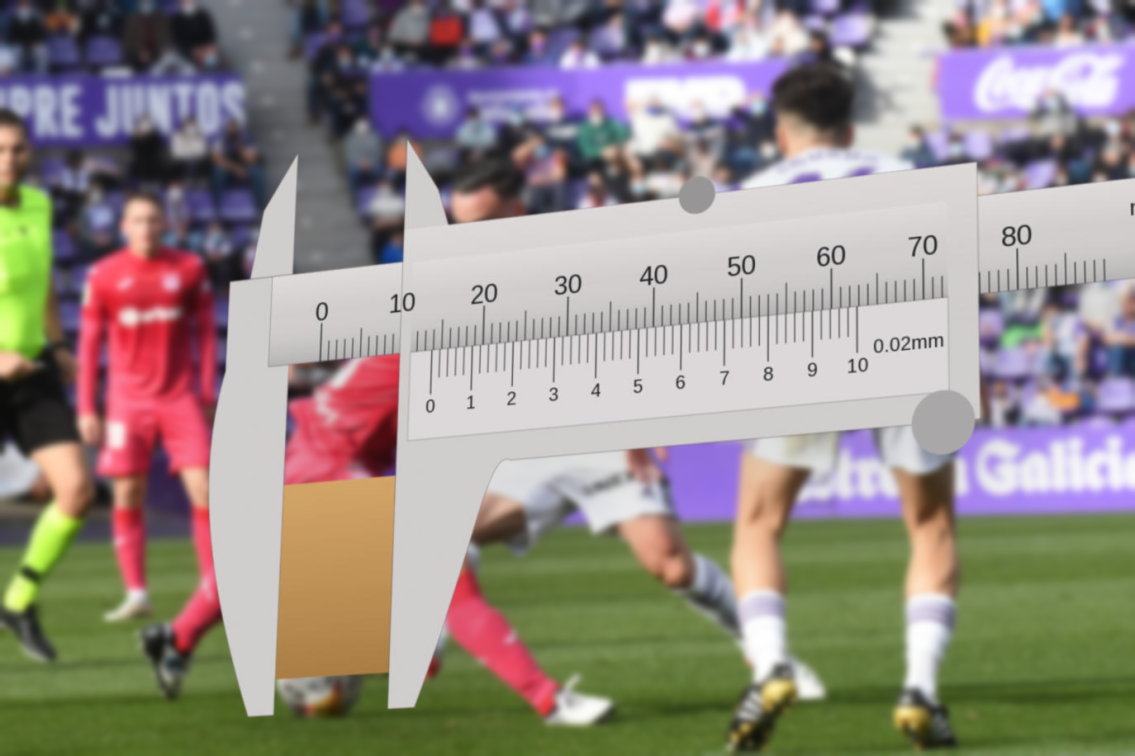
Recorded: 13.8 mm
